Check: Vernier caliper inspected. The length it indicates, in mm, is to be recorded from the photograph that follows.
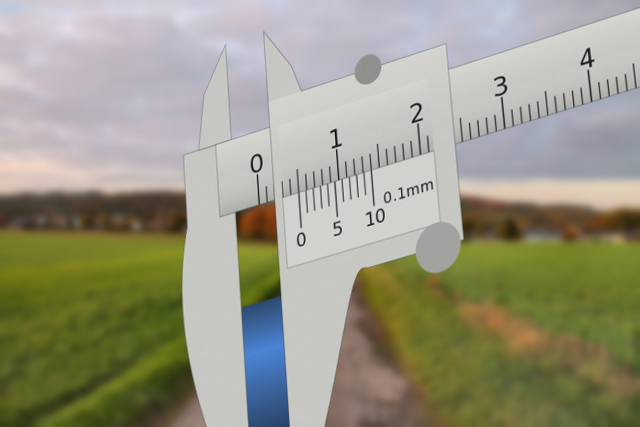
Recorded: 5.0 mm
